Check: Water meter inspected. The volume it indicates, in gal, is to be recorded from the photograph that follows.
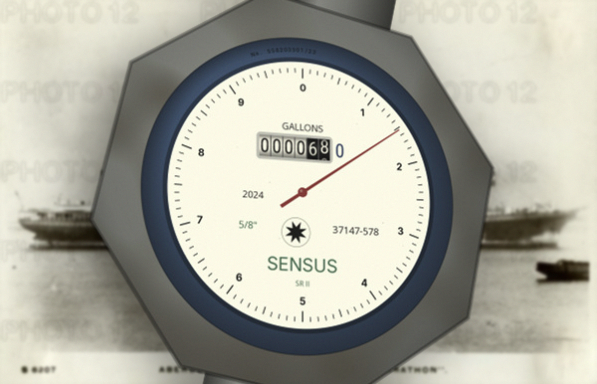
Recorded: 681.5 gal
